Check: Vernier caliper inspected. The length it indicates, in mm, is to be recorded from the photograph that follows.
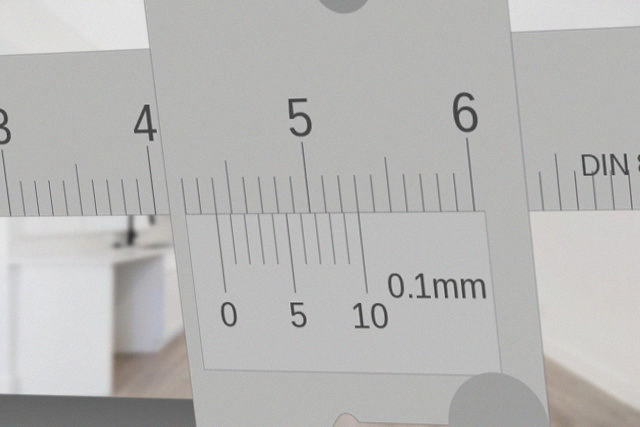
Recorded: 44.0 mm
